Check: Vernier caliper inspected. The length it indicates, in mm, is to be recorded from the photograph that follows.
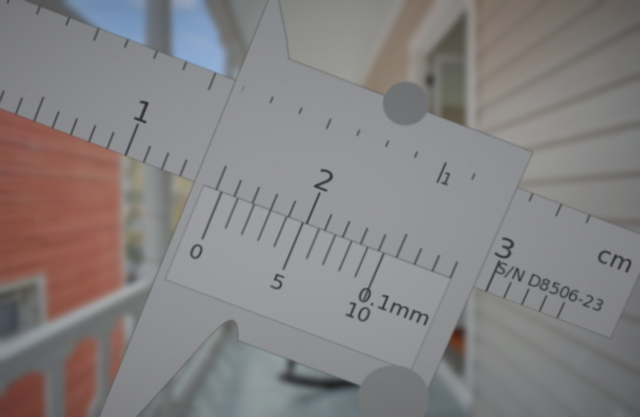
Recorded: 15.3 mm
